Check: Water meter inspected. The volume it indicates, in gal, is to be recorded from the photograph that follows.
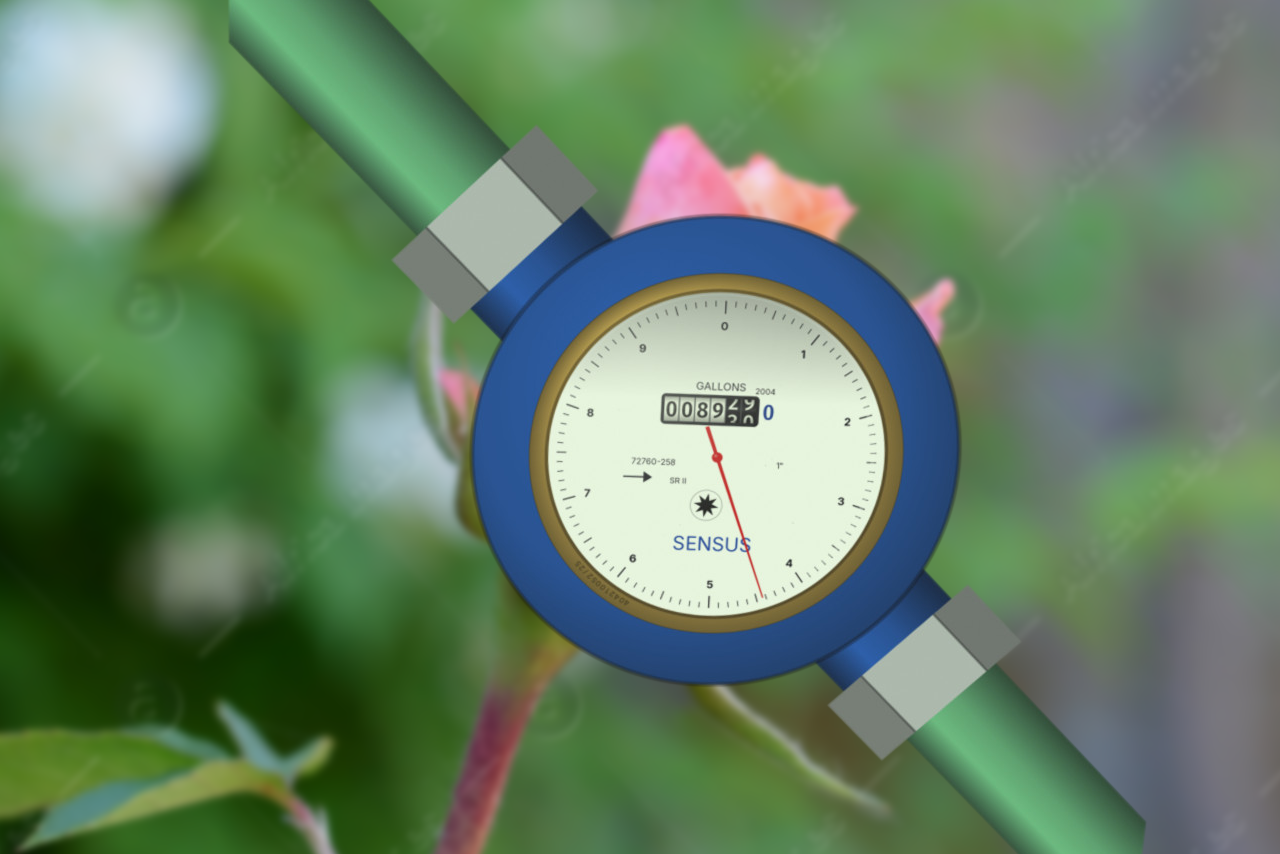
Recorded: 89294.4 gal
